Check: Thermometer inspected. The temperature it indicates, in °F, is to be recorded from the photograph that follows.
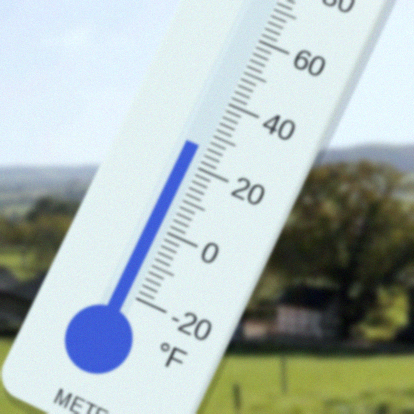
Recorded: 26 °F
